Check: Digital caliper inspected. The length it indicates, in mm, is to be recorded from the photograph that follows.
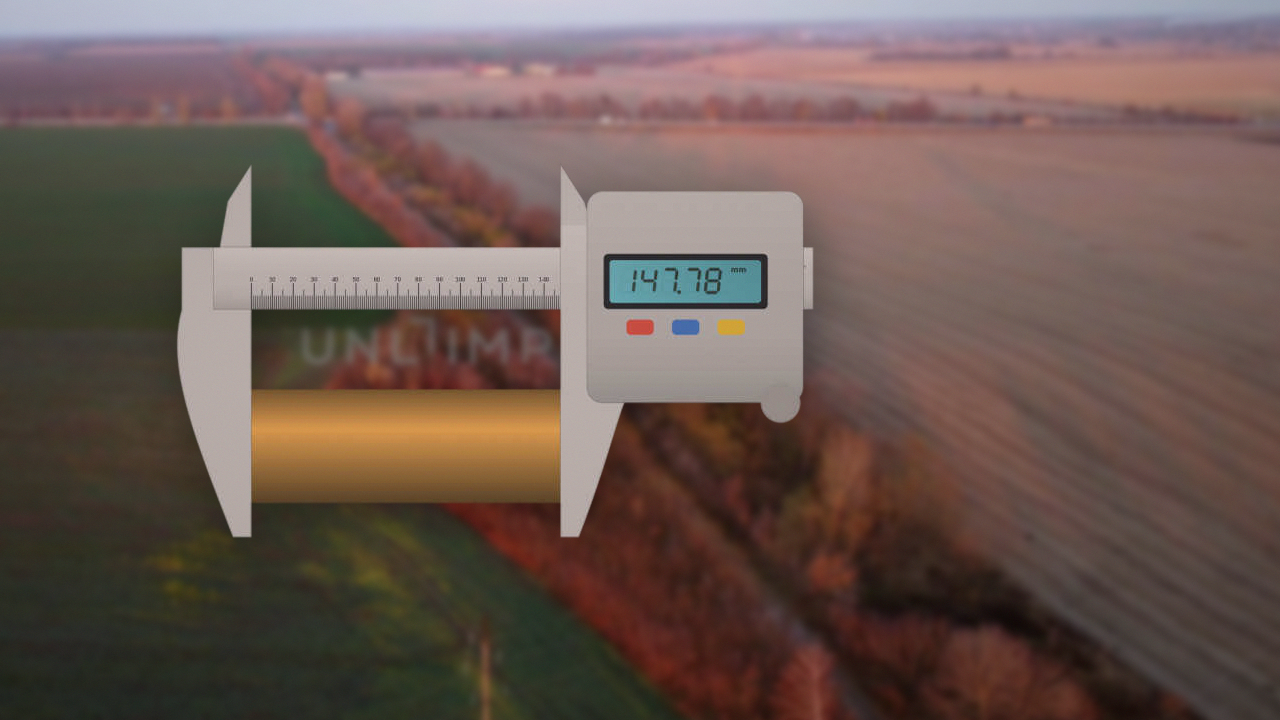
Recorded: 147.78 mm
